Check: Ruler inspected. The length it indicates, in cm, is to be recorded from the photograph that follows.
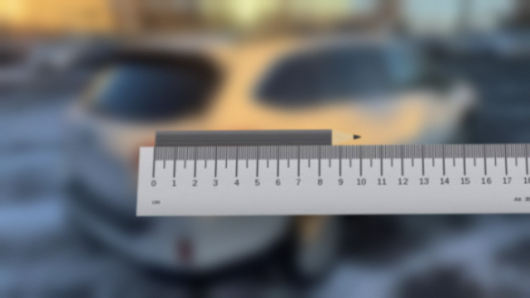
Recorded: 10 cm
